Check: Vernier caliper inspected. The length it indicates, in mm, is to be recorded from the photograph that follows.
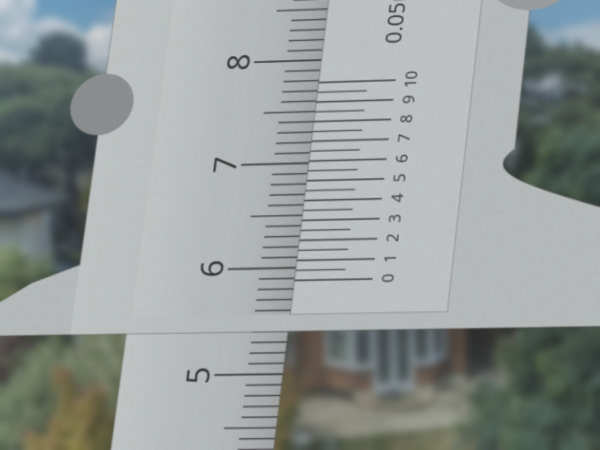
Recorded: 58.8 mm
